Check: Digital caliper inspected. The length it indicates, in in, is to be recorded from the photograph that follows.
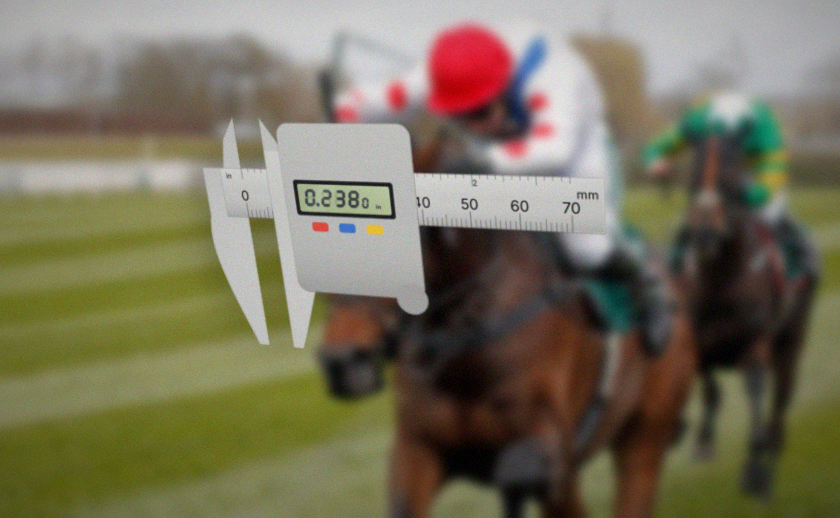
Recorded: 0.2380 in
